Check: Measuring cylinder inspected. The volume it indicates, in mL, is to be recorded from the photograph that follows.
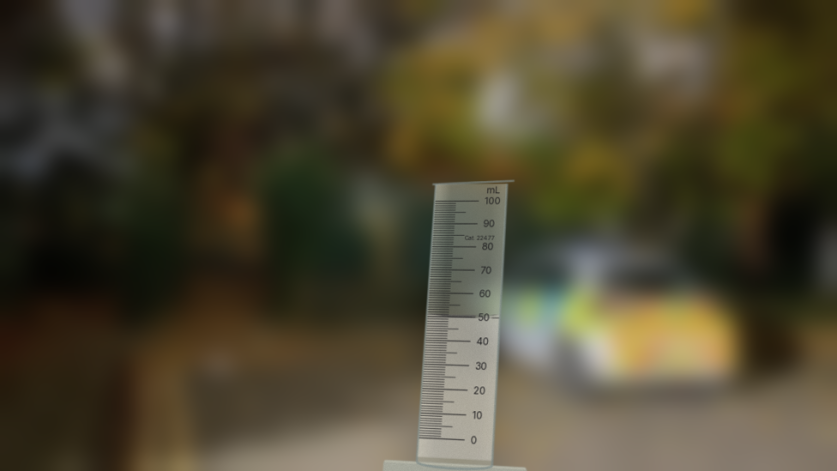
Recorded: 50 mL
